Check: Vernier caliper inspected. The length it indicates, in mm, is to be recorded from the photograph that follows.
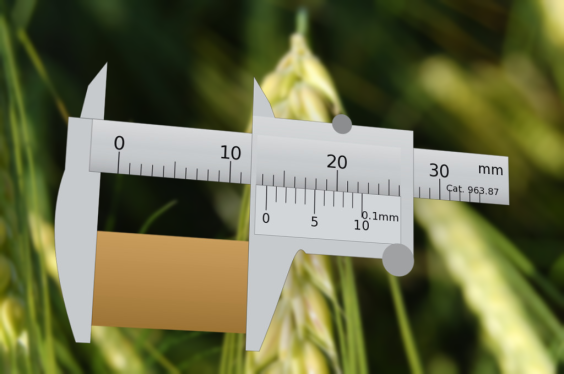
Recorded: 13.4 mm
